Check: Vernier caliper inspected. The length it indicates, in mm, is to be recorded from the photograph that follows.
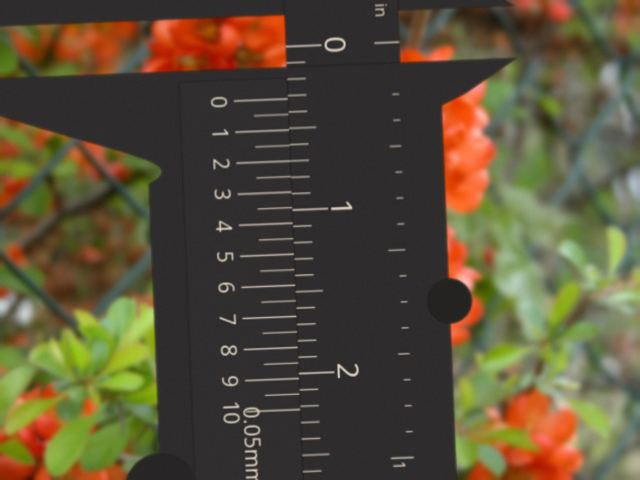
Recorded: 3.2 mm
